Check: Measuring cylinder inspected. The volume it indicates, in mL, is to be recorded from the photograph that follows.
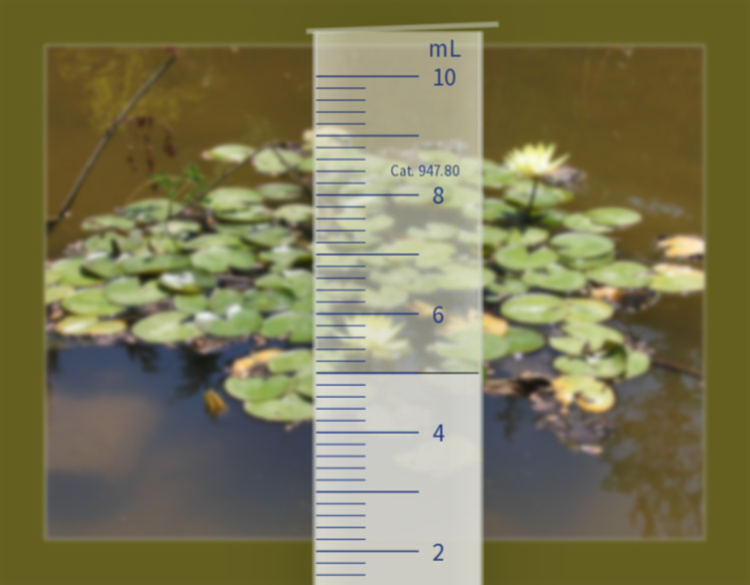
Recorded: 5 mL
